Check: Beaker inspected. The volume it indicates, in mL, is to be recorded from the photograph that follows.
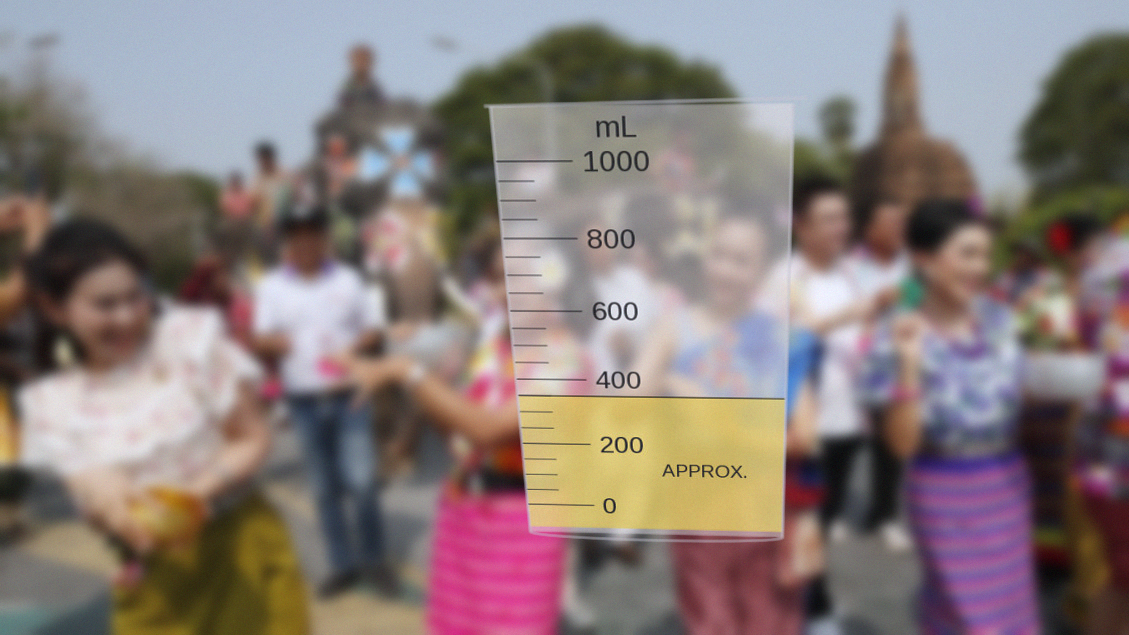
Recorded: 350 mL
